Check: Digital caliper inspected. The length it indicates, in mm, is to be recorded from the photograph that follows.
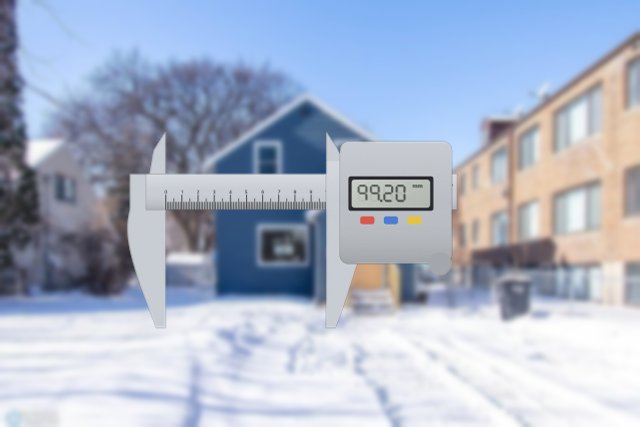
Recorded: 99.20 mm
